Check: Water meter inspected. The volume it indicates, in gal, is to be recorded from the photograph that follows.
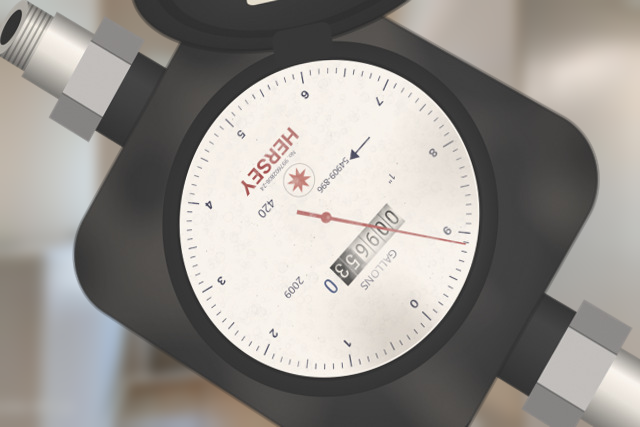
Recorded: 96529.1 gal
